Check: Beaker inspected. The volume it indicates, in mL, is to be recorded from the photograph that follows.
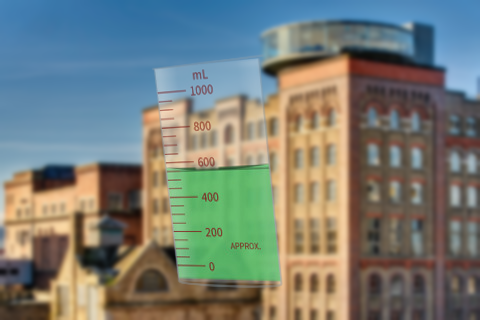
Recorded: 550 mL
